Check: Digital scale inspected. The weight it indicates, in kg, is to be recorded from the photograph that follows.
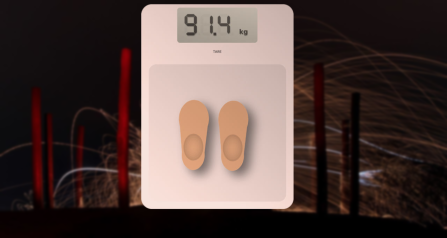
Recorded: 91.4 kg
